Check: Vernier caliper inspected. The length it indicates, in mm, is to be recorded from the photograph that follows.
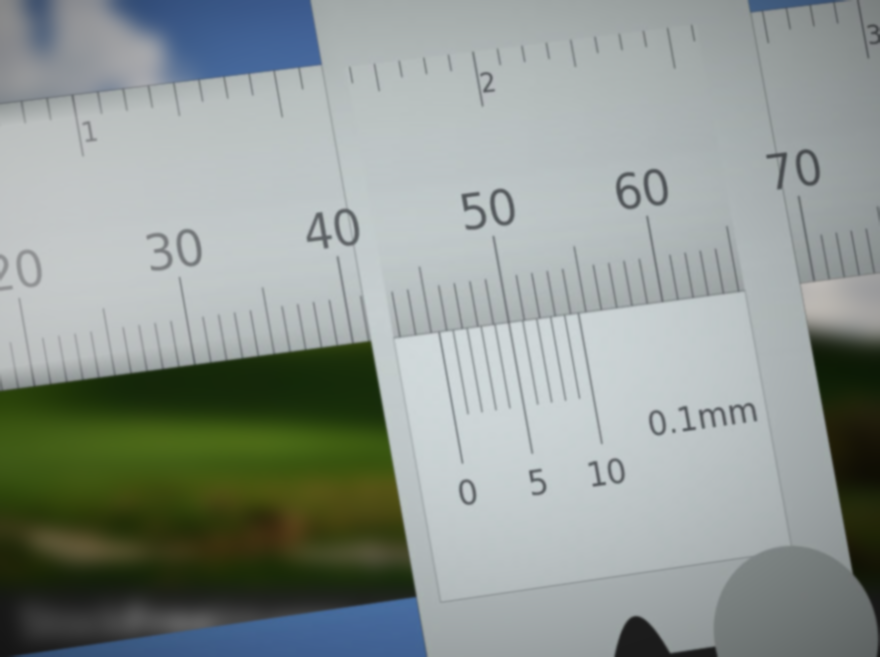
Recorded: 45.5 mm
